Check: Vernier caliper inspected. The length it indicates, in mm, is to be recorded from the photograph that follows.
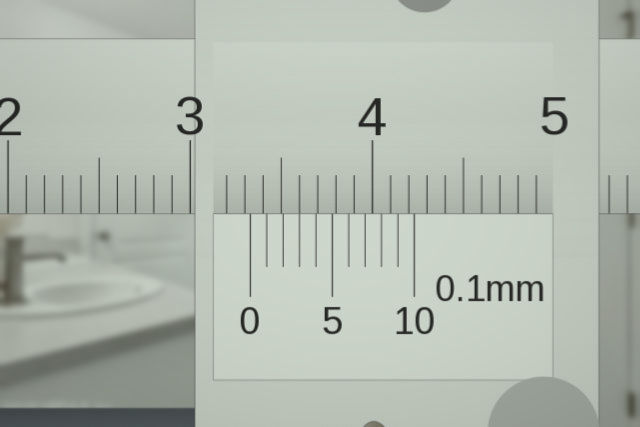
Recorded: 33.3 mm
